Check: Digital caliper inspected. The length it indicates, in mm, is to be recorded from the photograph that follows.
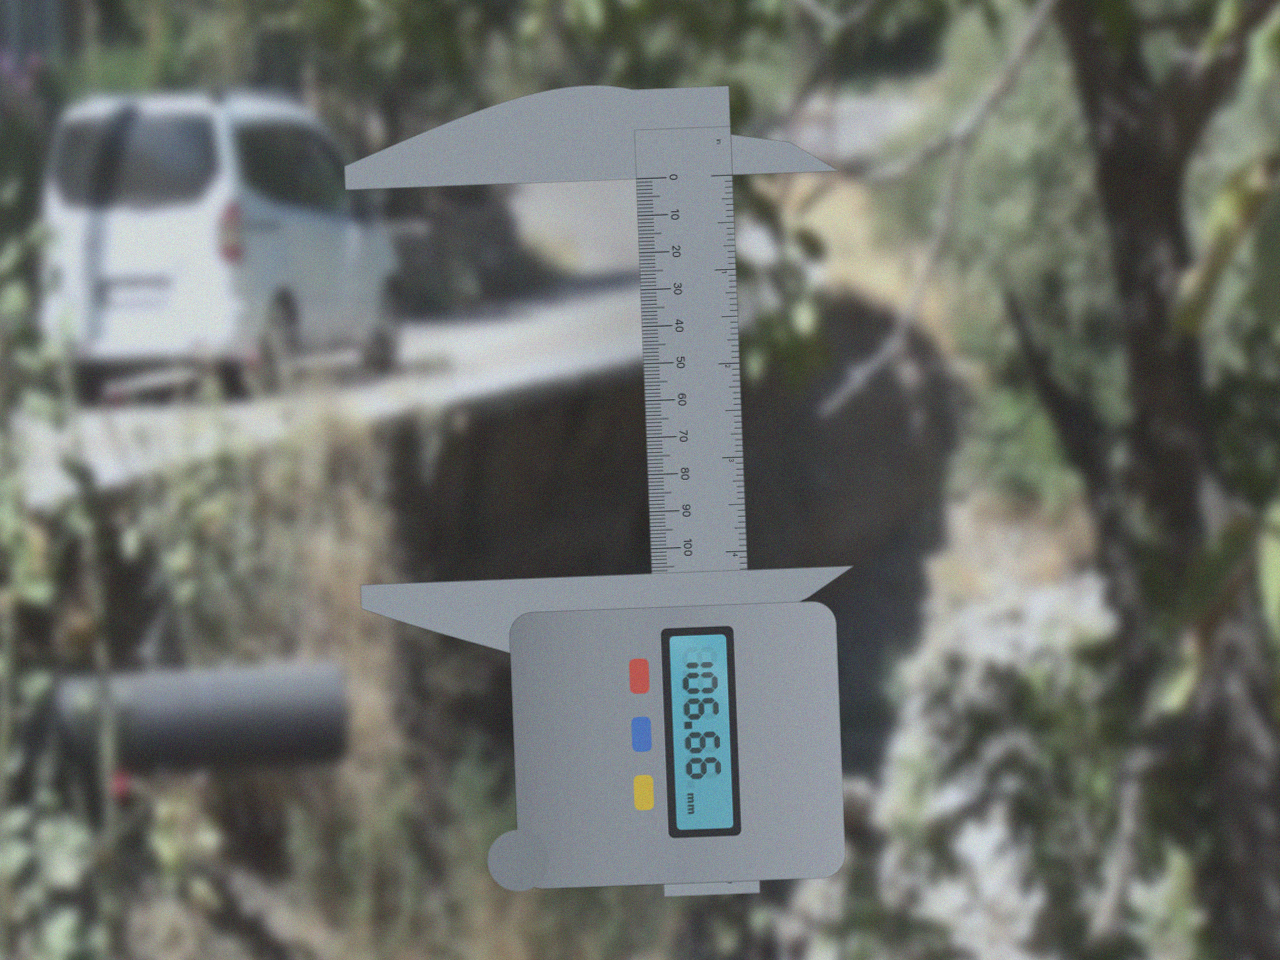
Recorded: 106.66 mm
